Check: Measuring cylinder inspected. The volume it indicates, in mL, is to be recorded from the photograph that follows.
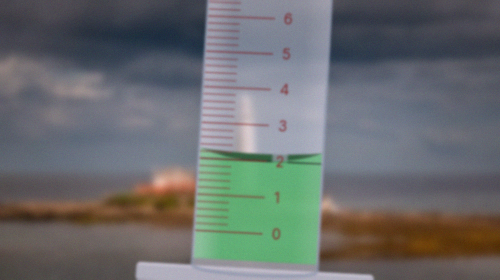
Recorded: 2 mL
